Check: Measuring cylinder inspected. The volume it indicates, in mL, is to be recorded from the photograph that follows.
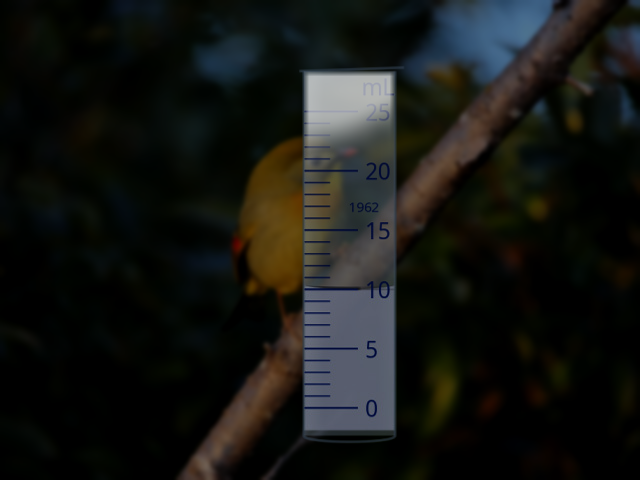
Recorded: 10 mL
